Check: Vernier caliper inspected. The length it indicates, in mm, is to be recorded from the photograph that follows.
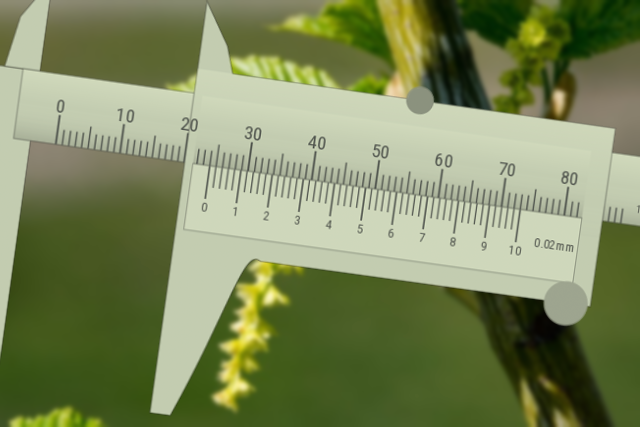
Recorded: 24.0 mm
